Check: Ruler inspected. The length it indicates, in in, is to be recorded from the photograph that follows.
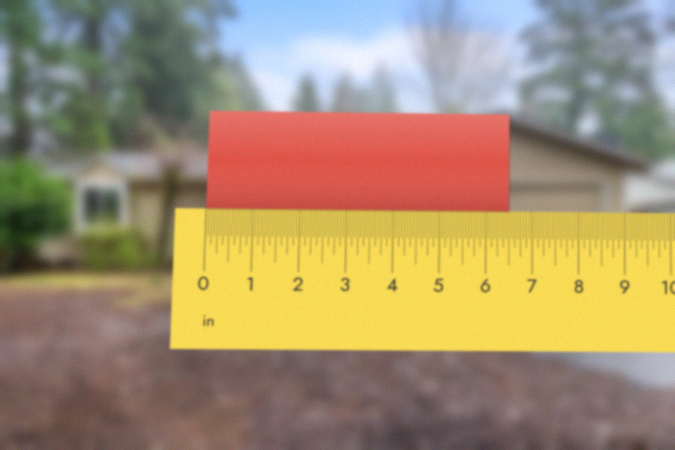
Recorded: 6.5 in
